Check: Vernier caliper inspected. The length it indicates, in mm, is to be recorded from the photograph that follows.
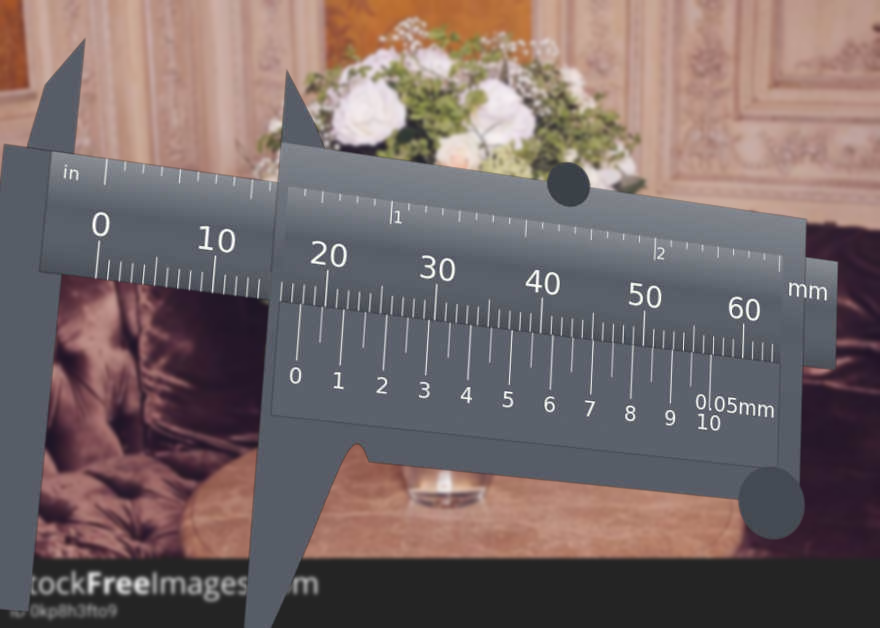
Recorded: 17.8 mm
